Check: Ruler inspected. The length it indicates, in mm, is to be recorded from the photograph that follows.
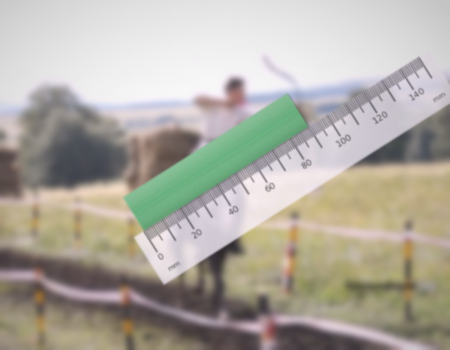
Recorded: 90 mm
